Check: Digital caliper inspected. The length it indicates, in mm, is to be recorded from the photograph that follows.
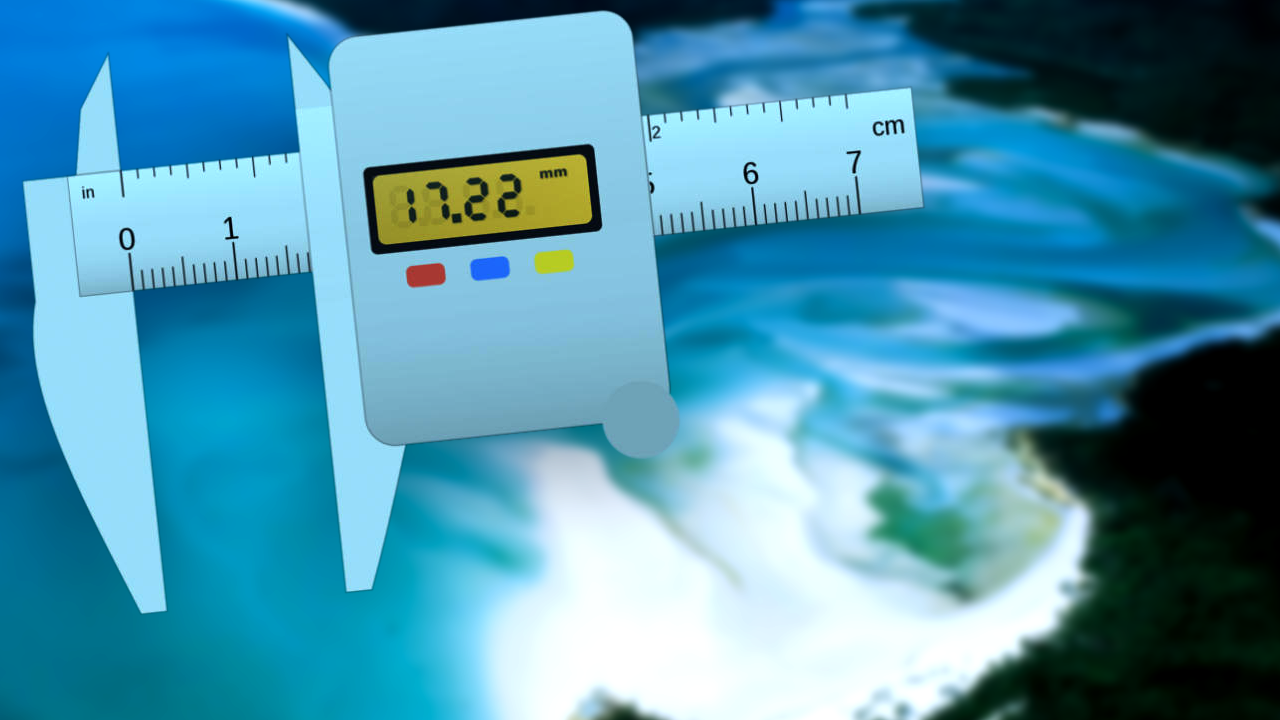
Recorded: 17.22 mm
